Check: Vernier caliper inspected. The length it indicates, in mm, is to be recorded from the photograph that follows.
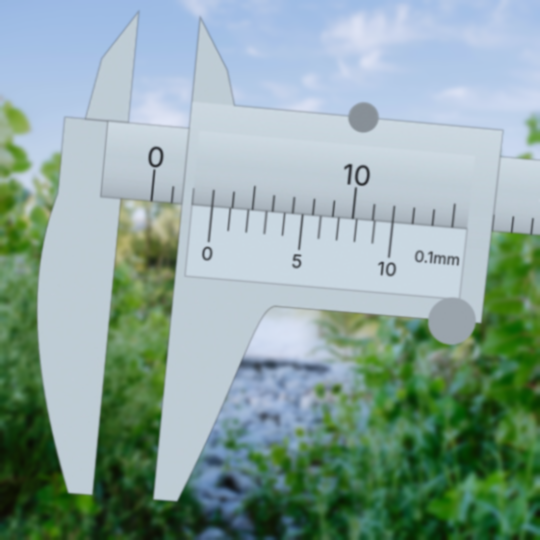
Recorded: 3.0 mm
